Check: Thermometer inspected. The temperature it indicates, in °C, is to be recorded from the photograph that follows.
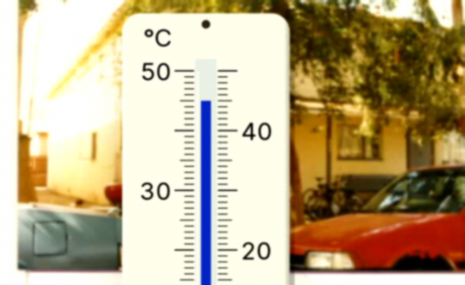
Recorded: 45 °C
